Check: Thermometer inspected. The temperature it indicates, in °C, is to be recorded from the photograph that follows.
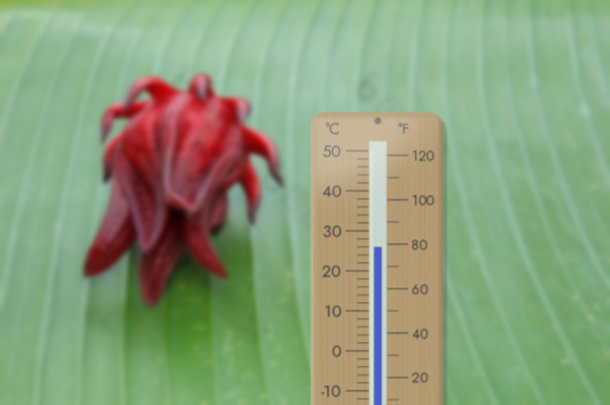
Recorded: 26 °C
